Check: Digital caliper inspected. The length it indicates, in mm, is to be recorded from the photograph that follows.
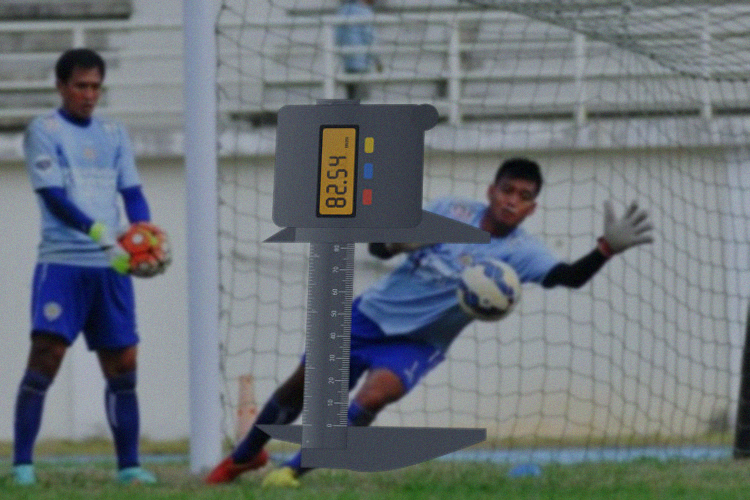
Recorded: 82.54 mm
